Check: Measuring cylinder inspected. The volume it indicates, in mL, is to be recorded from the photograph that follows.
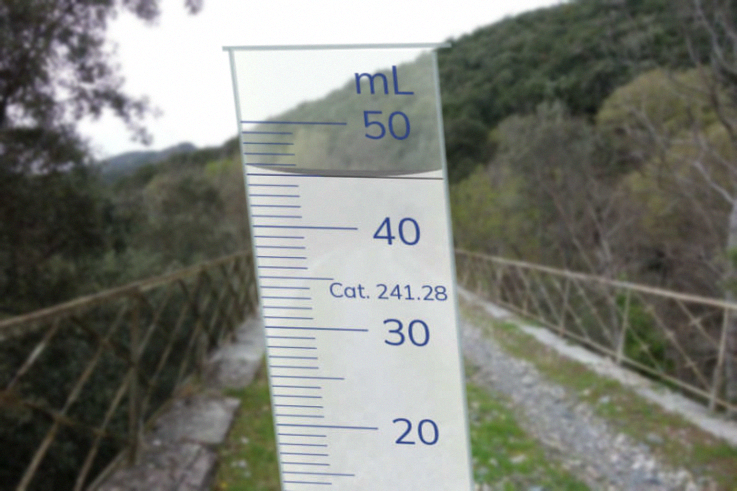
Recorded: 45 mL
